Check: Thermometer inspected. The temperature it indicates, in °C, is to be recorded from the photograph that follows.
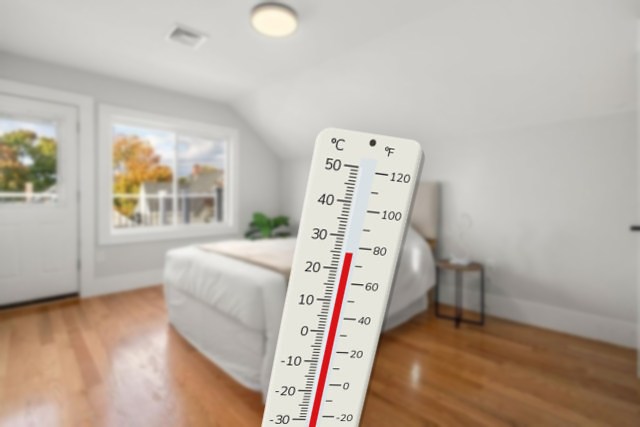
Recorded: 25 °C
